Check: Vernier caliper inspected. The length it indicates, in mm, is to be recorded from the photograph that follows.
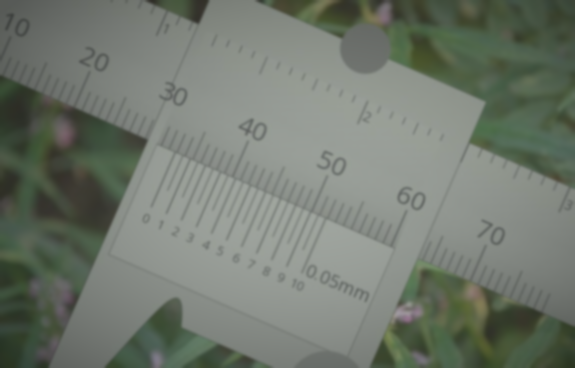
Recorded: 32.8 mm
